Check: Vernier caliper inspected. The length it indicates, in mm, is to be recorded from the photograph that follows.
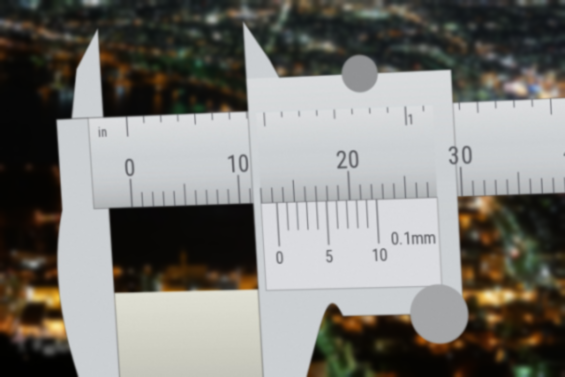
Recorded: 13.4 mm
